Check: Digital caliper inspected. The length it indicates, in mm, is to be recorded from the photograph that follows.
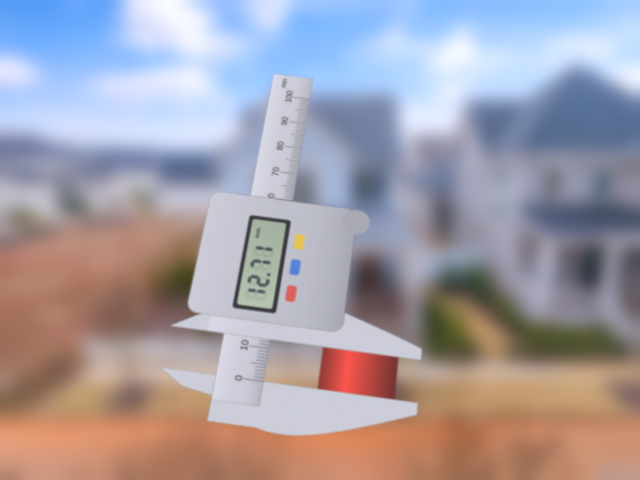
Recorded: 12.71 mm
